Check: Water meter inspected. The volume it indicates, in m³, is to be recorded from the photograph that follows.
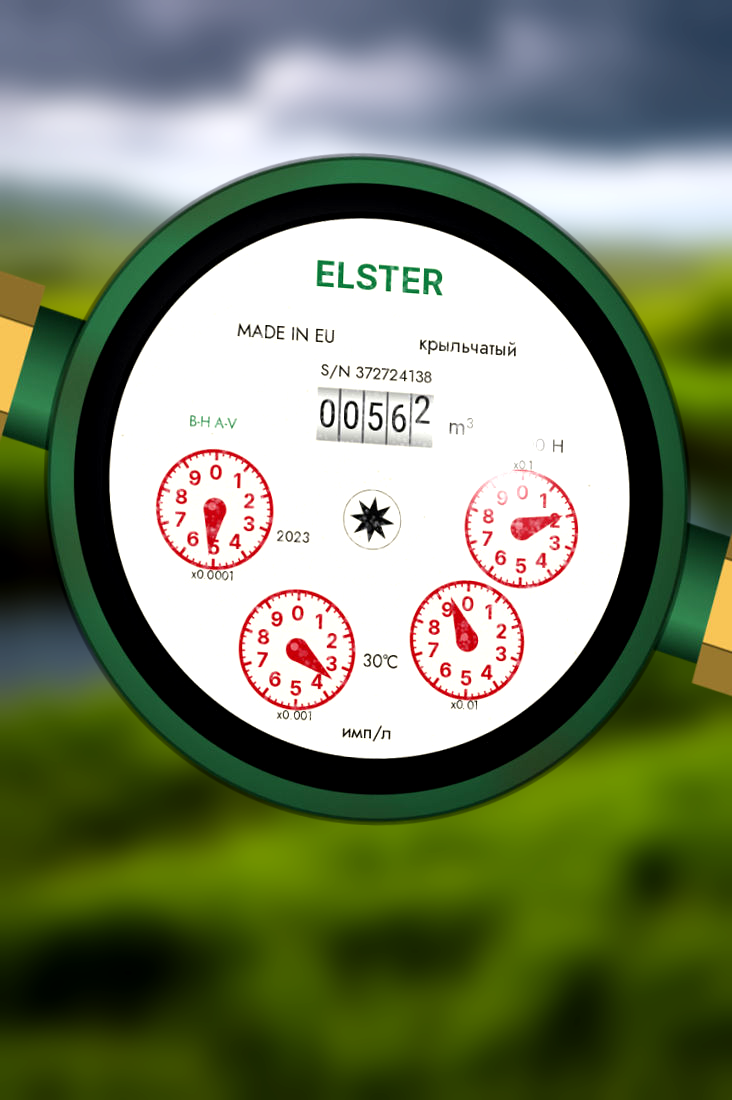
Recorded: 562.1935 m³
